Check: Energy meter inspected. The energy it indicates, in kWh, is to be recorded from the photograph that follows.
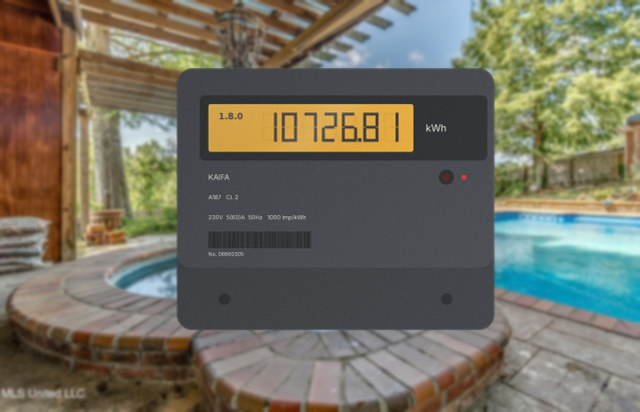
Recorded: 10726.81 kWh
